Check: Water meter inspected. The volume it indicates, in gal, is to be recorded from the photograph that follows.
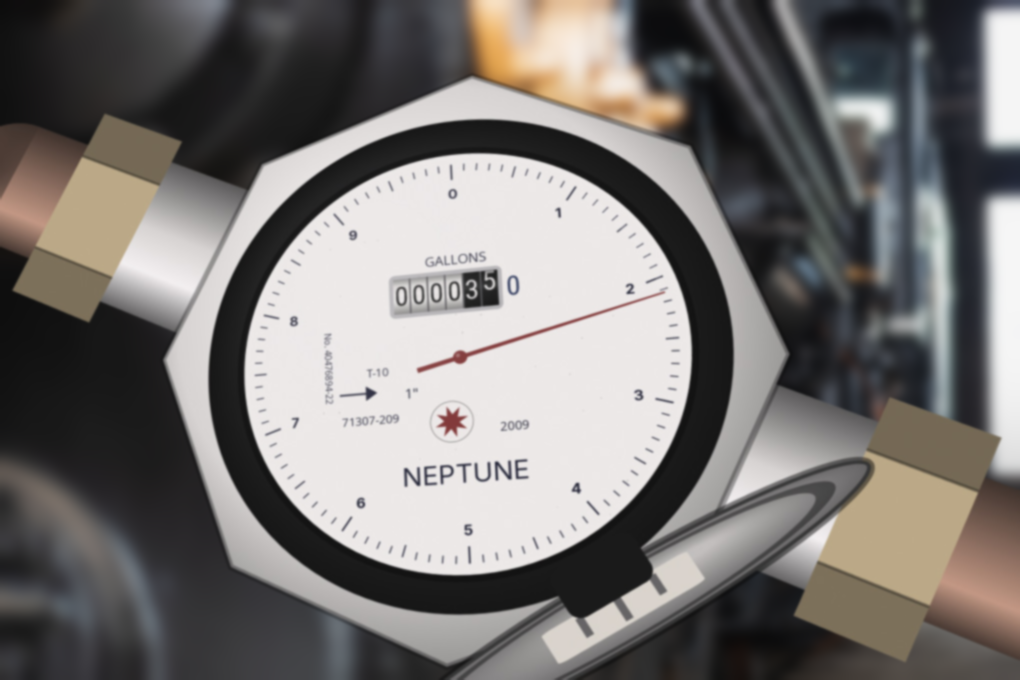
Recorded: 352.1 gal
